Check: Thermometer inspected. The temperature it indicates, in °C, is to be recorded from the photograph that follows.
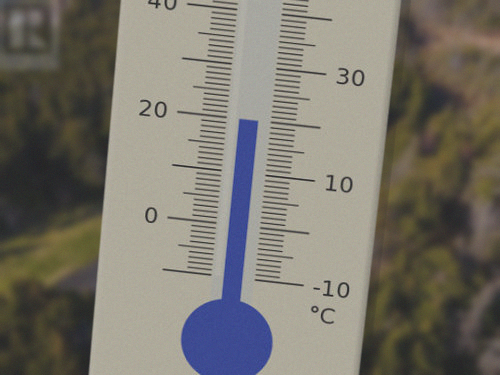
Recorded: 20 °C
